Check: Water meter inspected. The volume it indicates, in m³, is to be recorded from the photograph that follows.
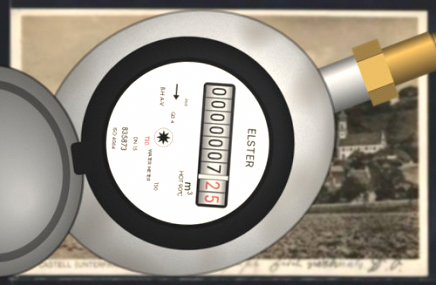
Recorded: 7.25 m³
